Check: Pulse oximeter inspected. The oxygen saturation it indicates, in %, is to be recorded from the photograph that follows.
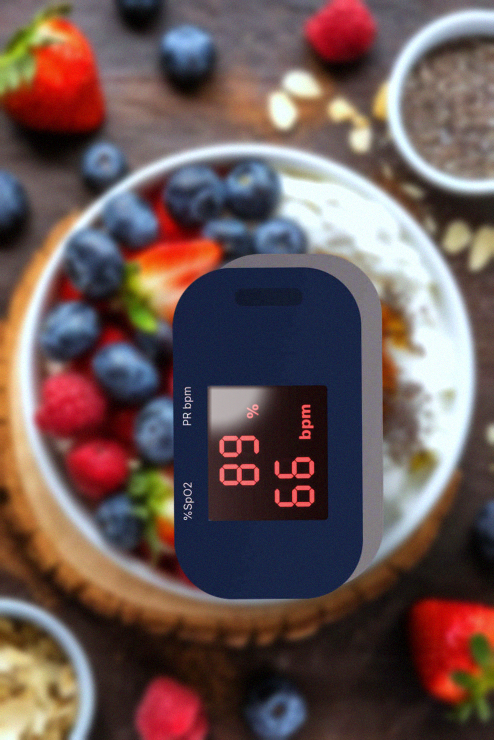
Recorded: 89 %
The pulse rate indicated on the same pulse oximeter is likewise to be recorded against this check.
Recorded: 66 bpm
